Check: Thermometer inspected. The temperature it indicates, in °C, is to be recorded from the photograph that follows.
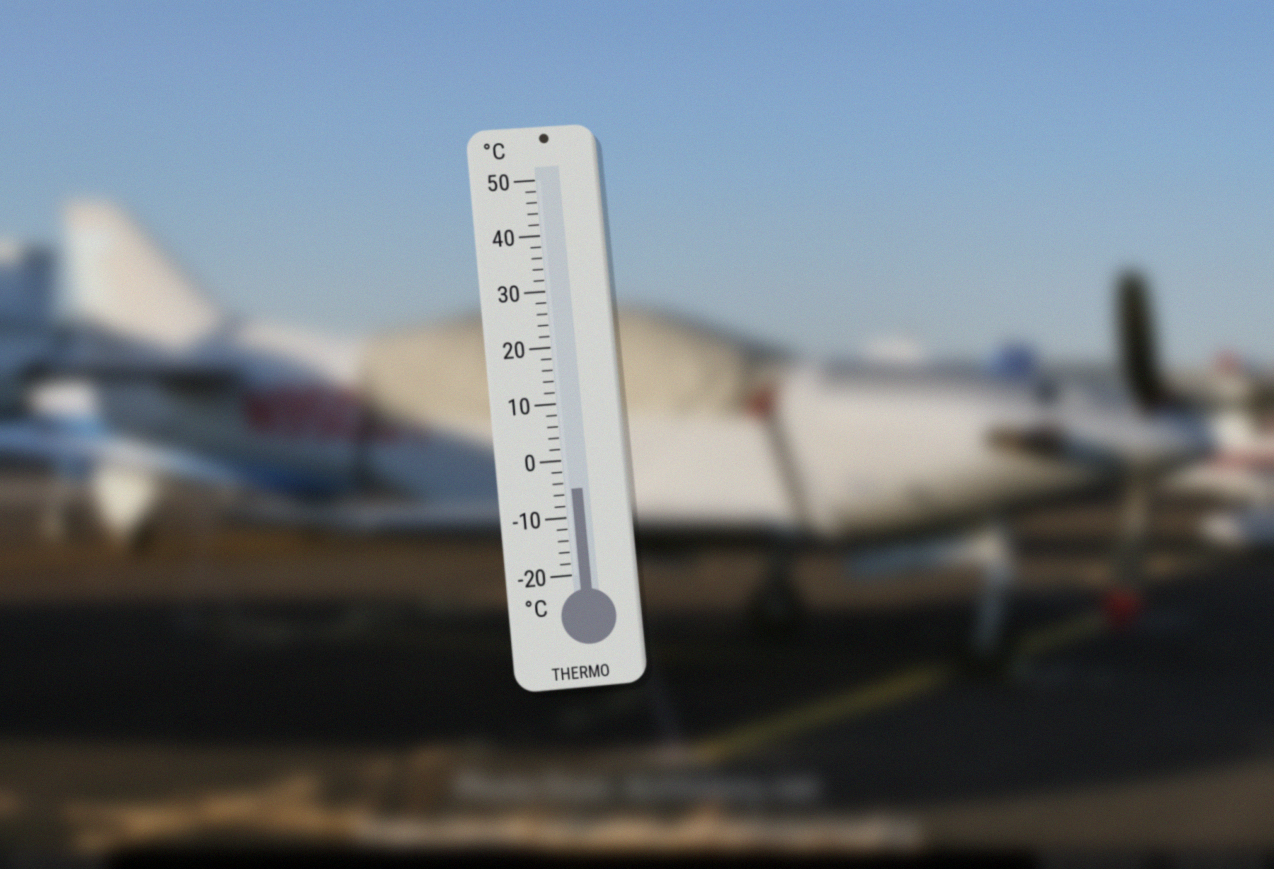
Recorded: -5 °C
